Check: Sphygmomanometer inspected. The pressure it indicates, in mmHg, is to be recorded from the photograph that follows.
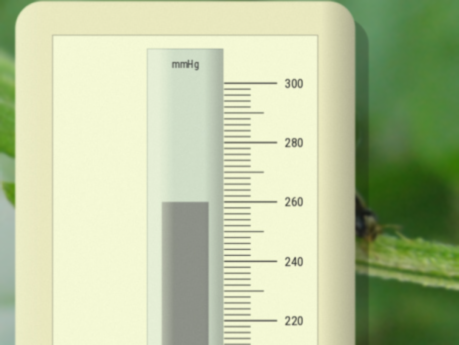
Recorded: 260 mmHg
